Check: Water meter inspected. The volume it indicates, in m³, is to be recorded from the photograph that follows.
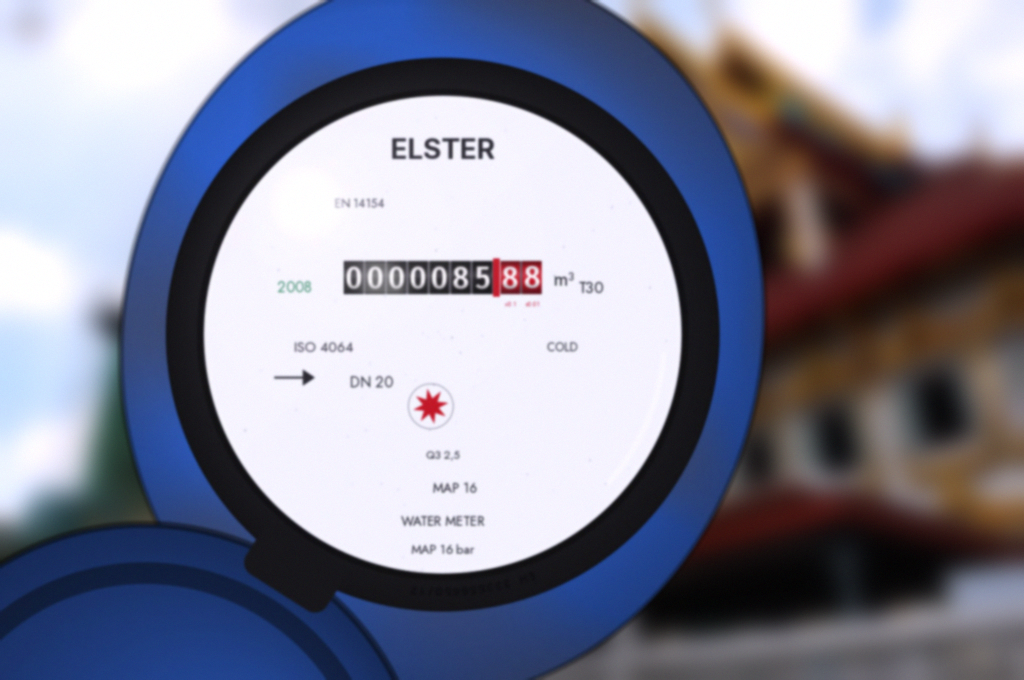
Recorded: 85.88 m³
